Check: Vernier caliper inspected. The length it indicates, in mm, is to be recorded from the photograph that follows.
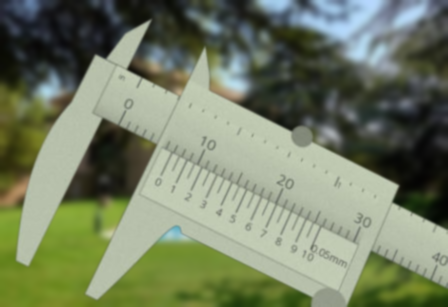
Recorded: 6.8 mm
